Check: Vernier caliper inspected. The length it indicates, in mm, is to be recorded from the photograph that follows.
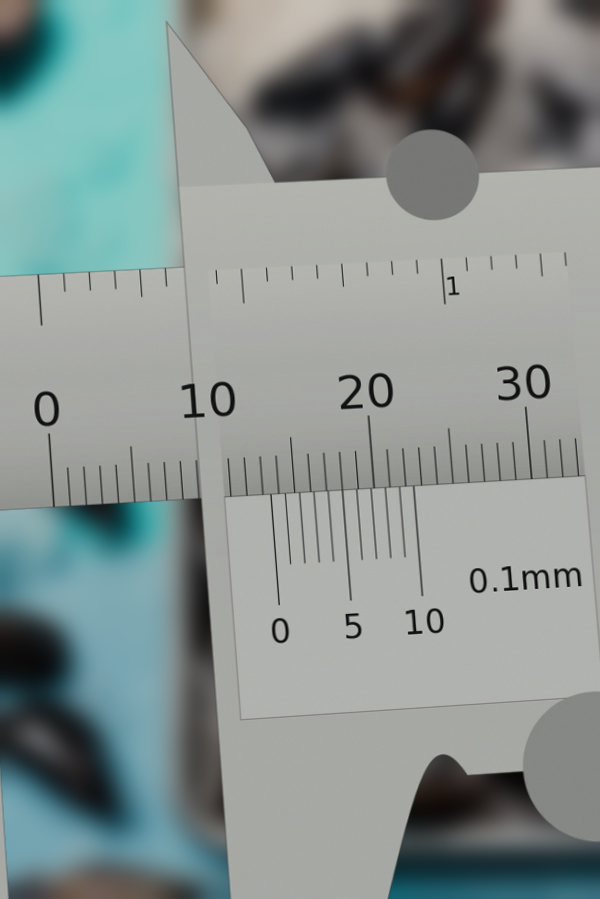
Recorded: 13.5 mm
